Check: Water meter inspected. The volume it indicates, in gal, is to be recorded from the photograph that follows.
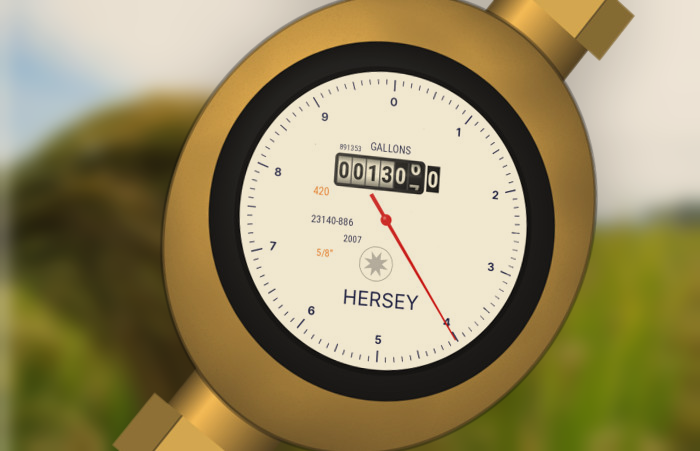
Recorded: 13064.0 gal
